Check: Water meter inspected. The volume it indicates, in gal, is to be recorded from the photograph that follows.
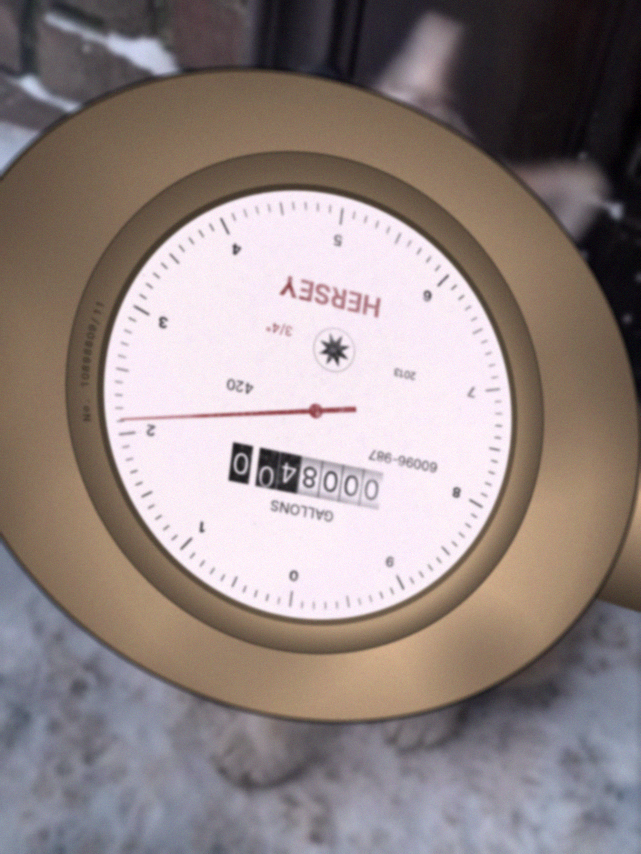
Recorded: 8402.1 gal
